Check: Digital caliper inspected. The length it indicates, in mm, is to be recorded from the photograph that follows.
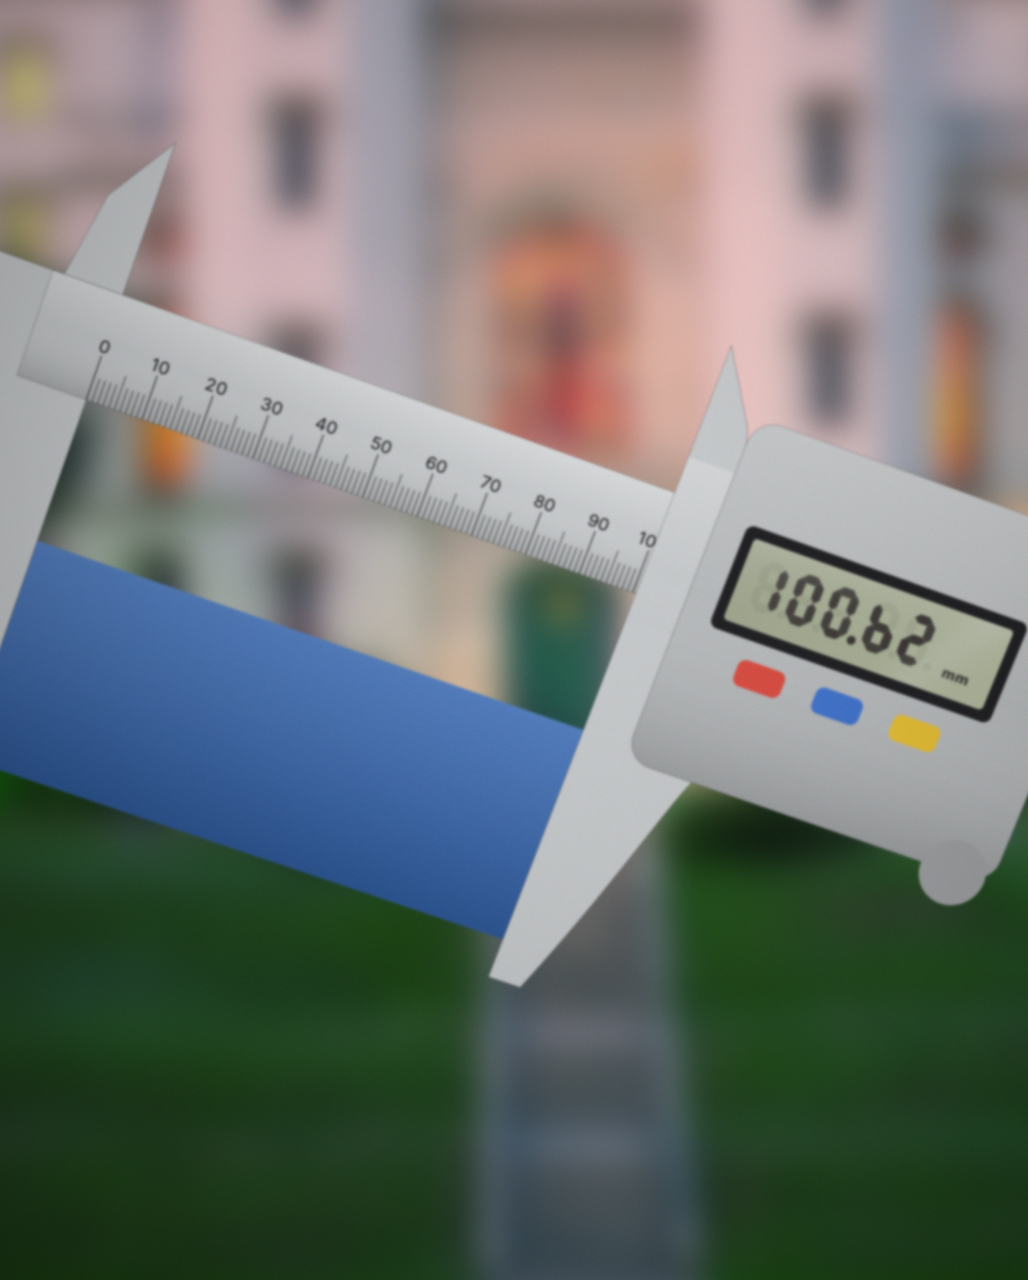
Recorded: 100.62 mm
